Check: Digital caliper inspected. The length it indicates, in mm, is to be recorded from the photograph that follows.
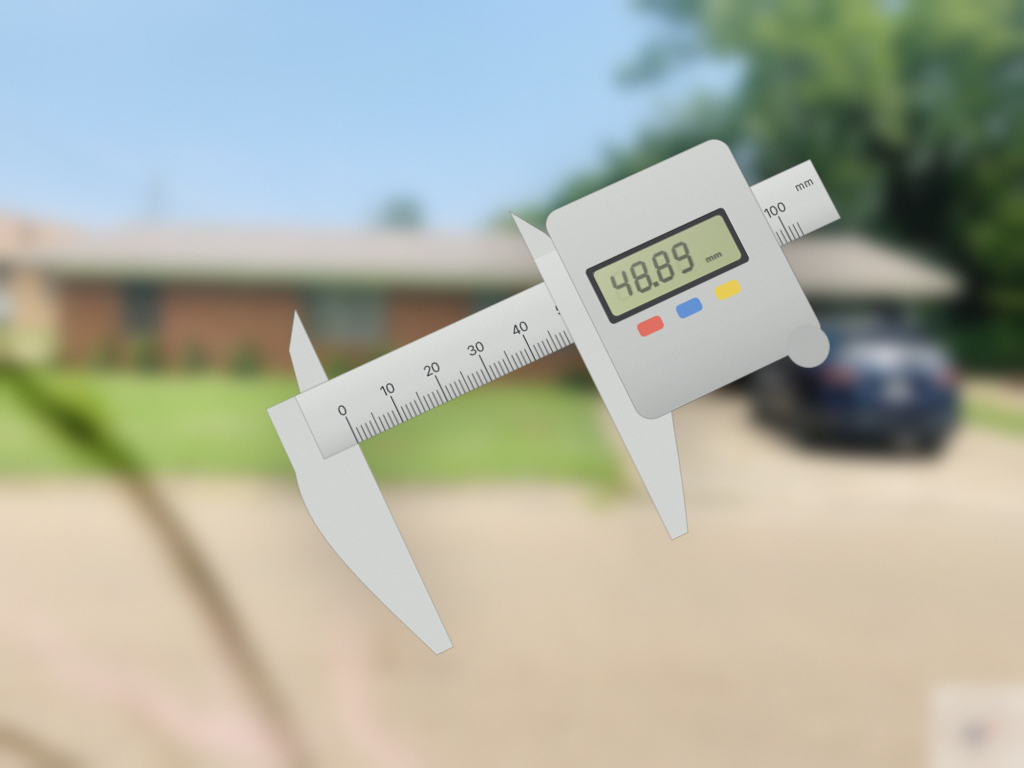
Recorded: 48.89 mm
